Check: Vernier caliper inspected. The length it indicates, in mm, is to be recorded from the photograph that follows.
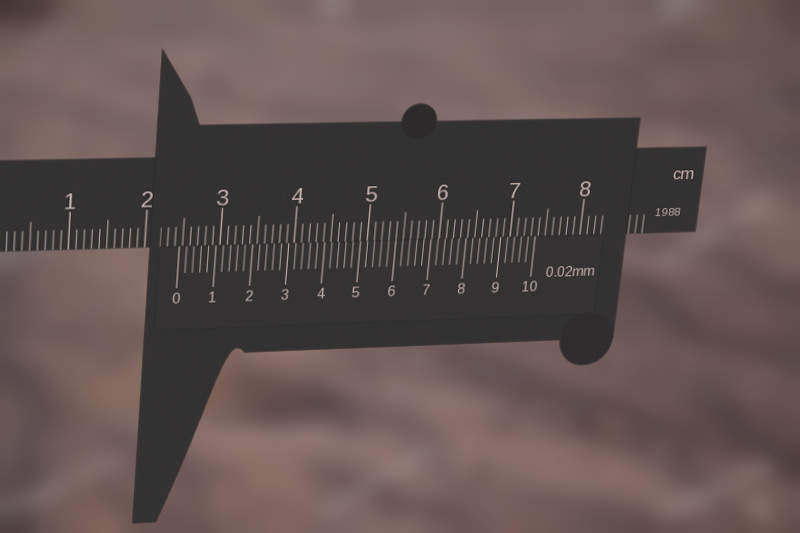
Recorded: 24.6 mm
